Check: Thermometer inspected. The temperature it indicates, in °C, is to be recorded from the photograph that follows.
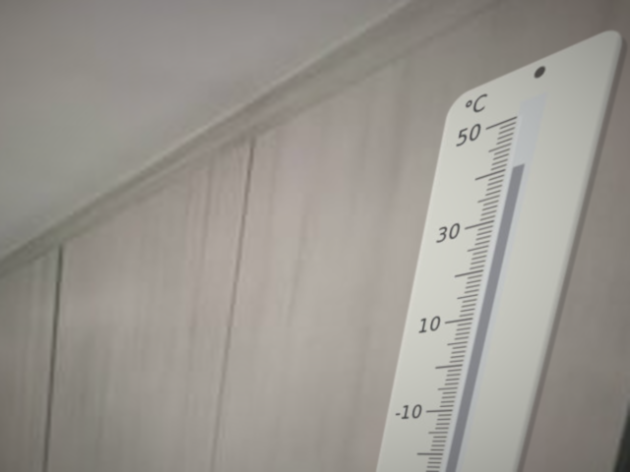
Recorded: 40 °C
